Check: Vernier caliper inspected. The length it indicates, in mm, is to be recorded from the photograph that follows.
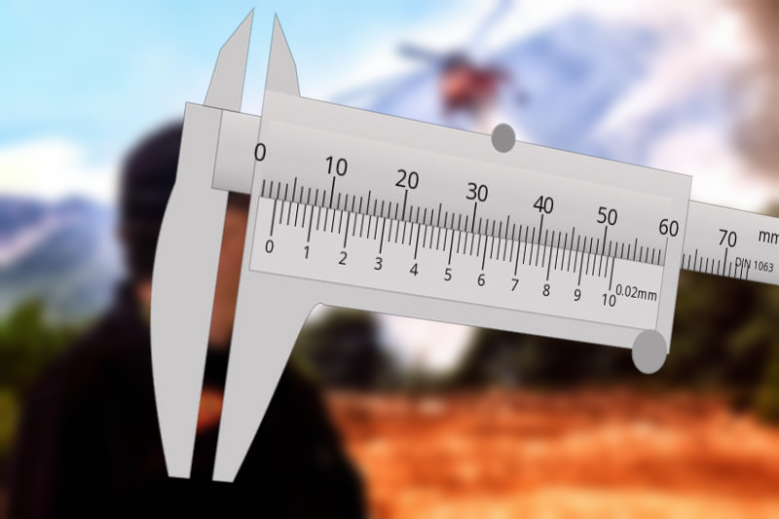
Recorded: 2.8 mm
